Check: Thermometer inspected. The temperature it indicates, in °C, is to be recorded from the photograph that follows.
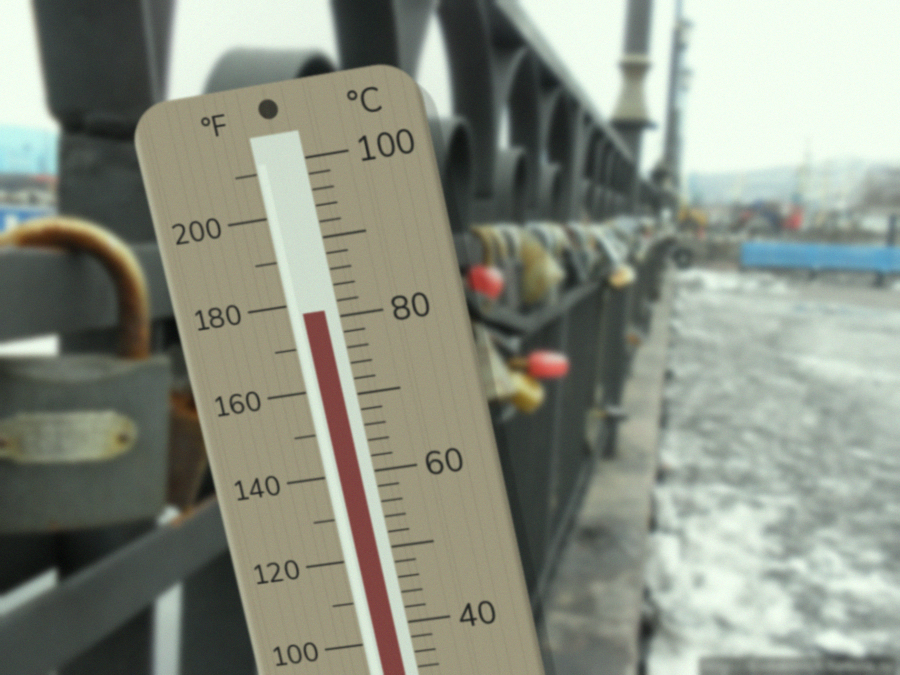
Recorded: 81 °C
